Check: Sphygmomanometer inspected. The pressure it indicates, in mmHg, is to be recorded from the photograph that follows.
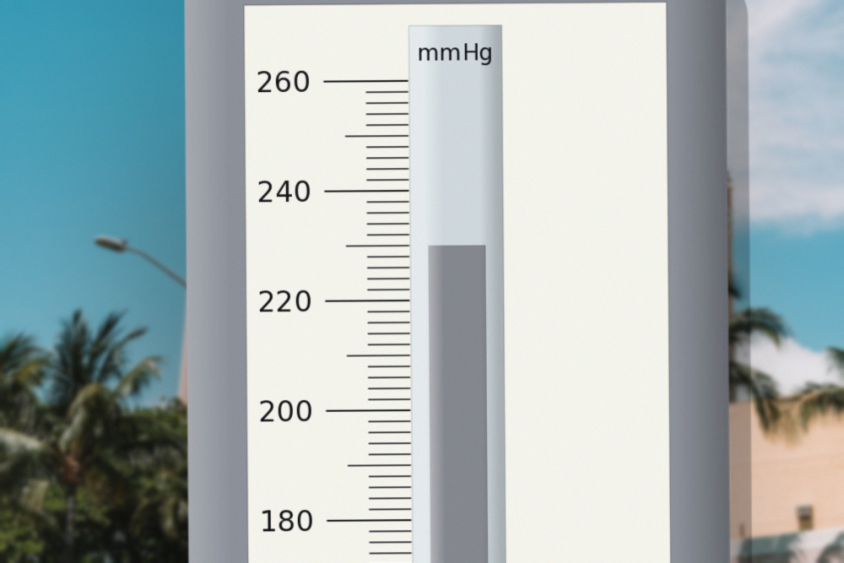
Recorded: 230 mmHg
